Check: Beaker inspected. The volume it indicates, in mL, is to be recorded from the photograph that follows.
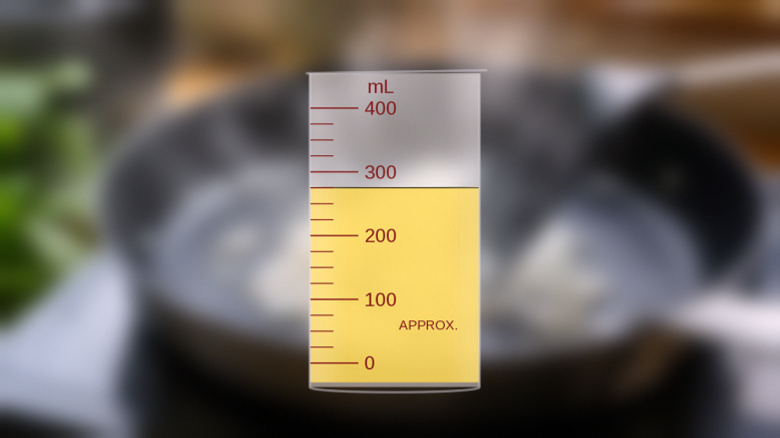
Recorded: 275 mL
